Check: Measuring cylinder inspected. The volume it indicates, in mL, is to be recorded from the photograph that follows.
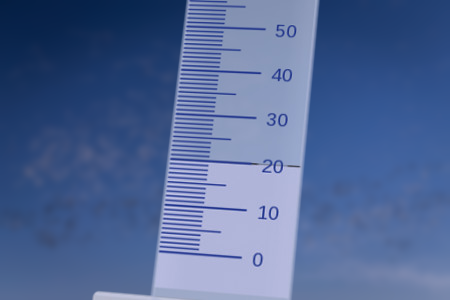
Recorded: 20 mL
